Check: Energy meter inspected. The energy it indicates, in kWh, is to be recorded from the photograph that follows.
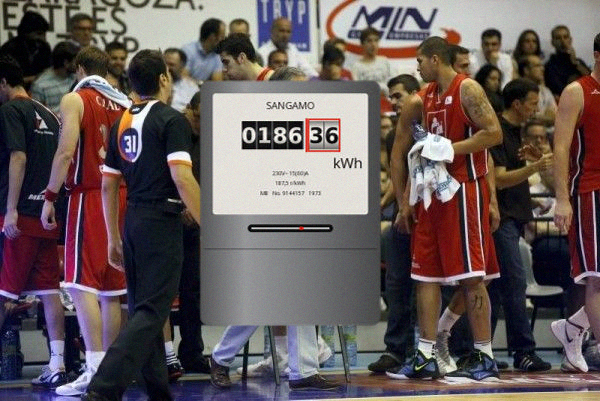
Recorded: 186.36 kWh
